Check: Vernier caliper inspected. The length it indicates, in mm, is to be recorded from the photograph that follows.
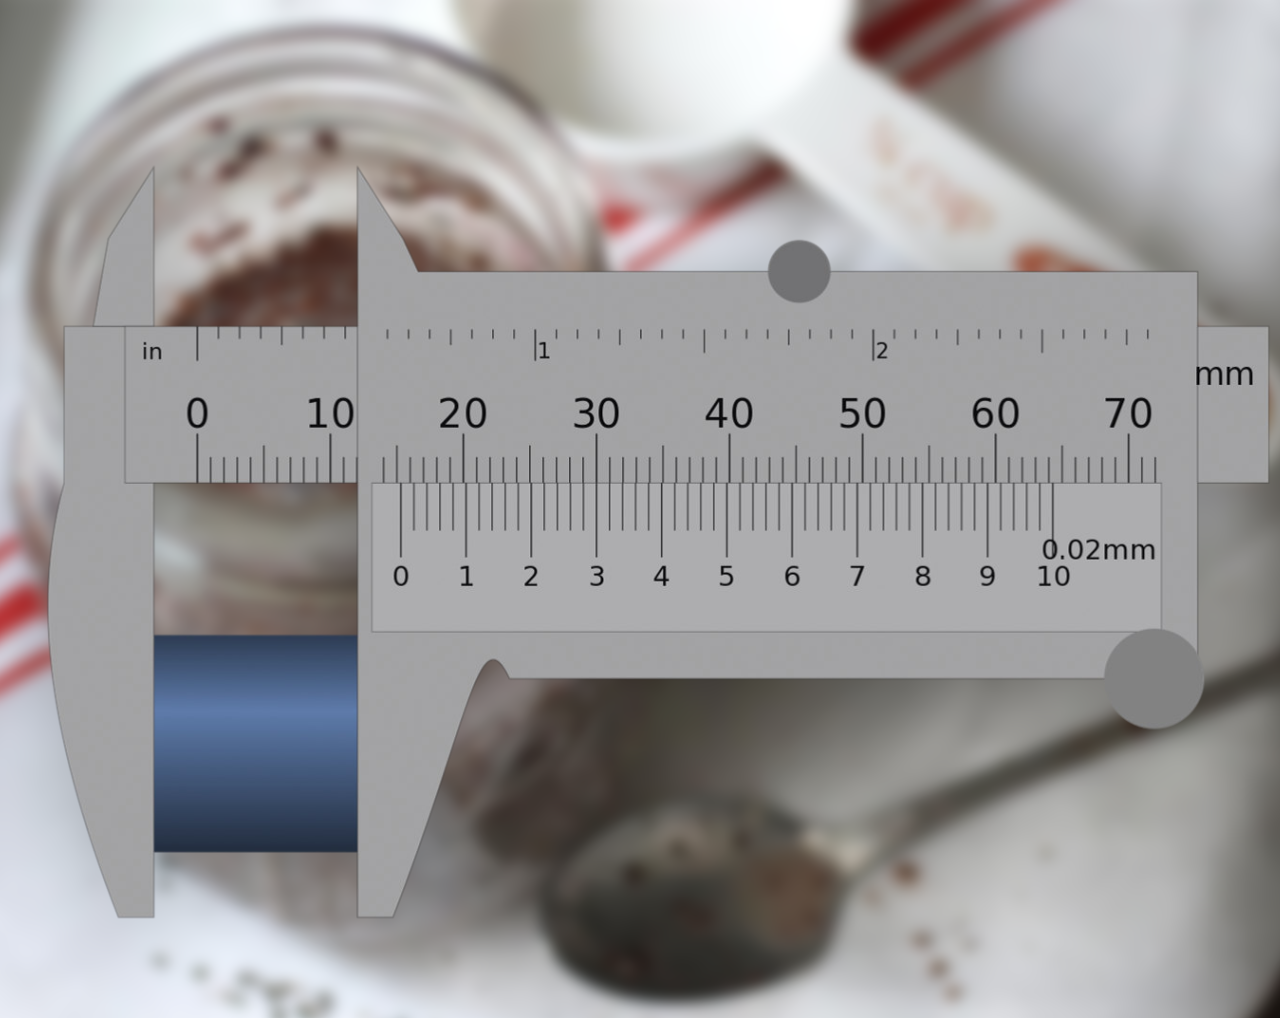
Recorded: 15.3 mm
